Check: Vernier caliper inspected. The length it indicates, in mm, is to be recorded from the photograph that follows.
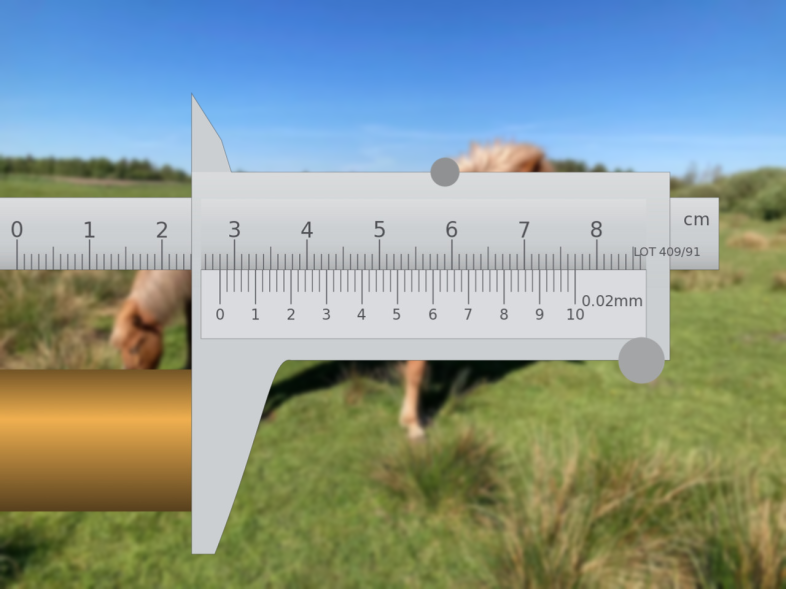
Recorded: 28.0 mm
